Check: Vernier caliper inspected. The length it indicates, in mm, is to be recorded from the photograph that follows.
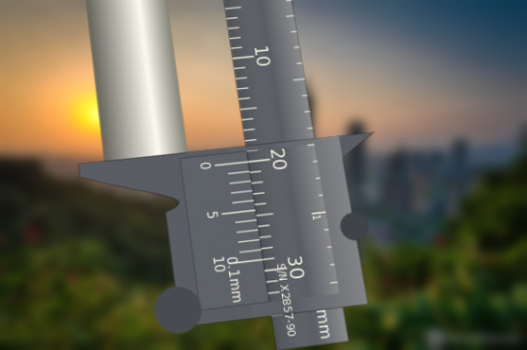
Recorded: 20.0 mm
